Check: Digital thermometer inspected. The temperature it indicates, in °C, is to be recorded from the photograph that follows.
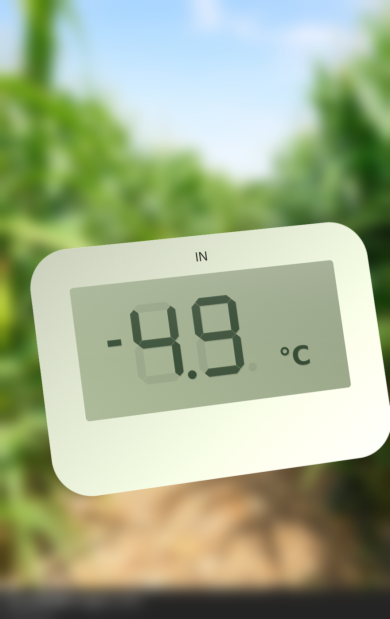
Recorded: -4.9 °C
